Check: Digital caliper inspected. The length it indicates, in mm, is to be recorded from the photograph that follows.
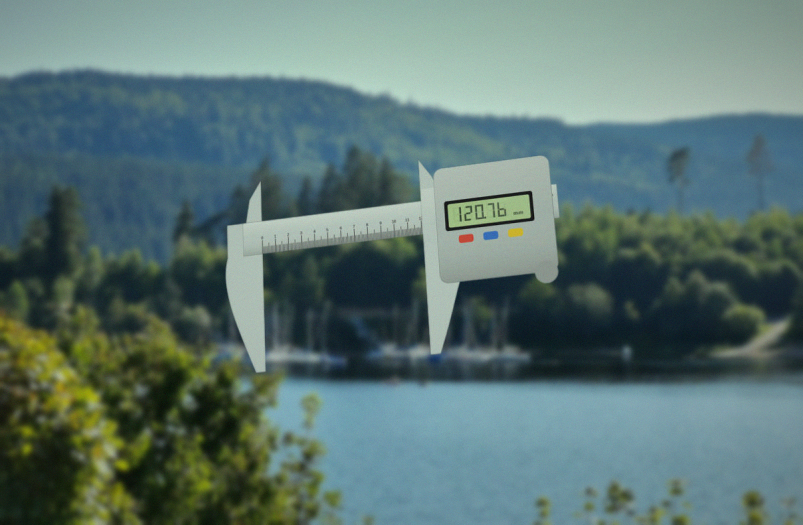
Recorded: 120.76 mm
